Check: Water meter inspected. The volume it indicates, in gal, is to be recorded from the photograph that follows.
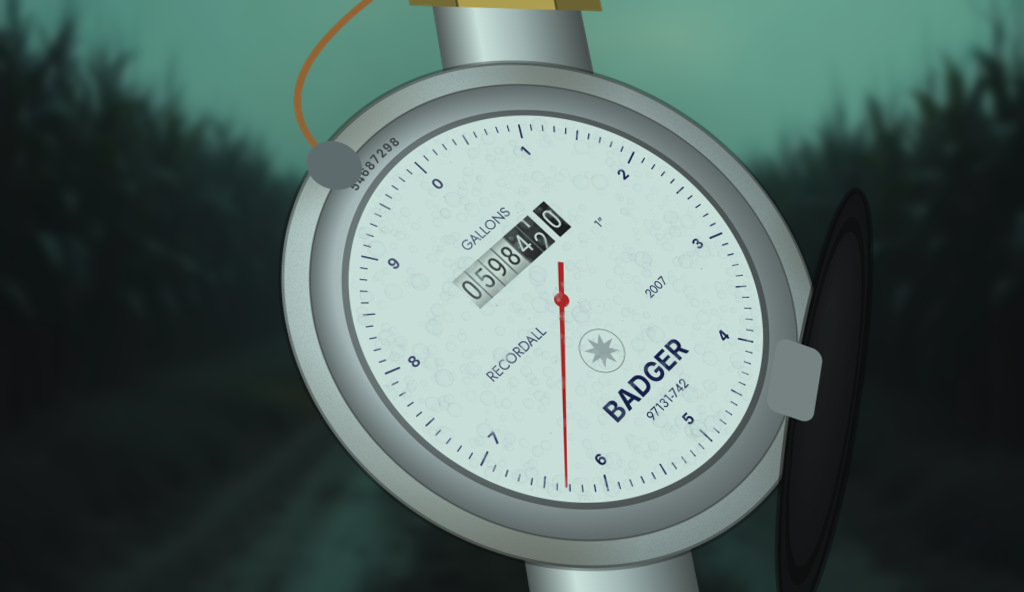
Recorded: 598416.3 gal
